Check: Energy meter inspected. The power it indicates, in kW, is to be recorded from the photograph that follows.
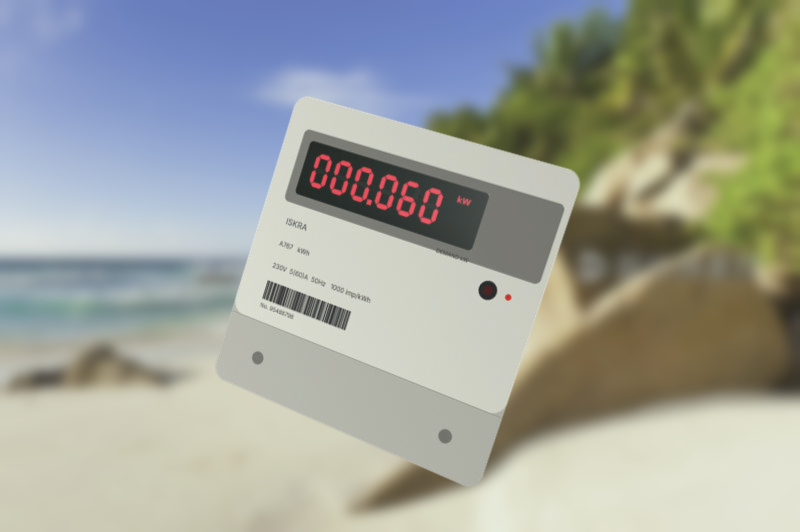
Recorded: 0.060 kW
